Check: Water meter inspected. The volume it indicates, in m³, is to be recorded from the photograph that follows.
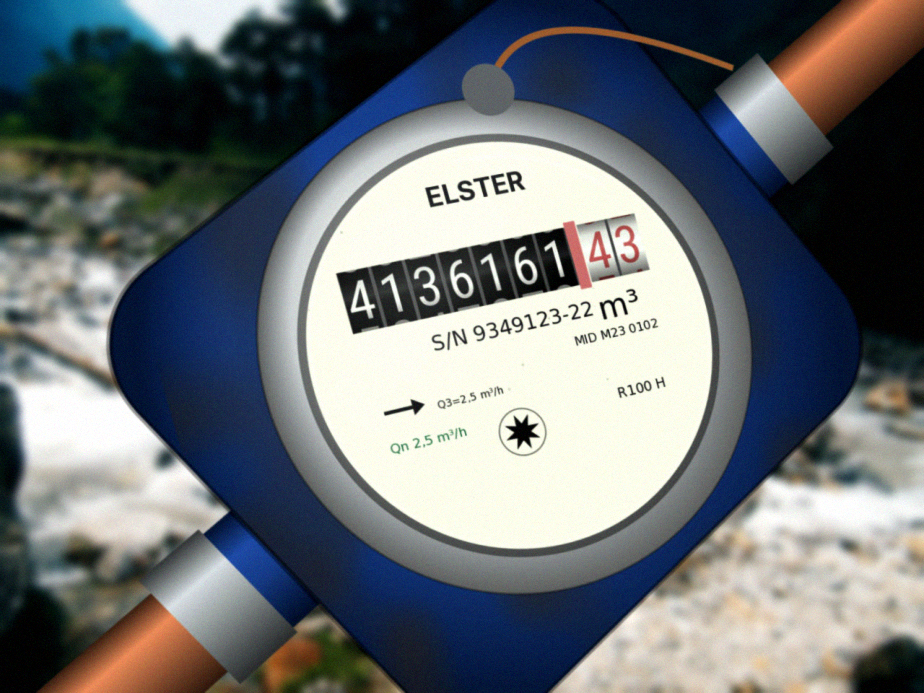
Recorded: 4136161.43 m³
